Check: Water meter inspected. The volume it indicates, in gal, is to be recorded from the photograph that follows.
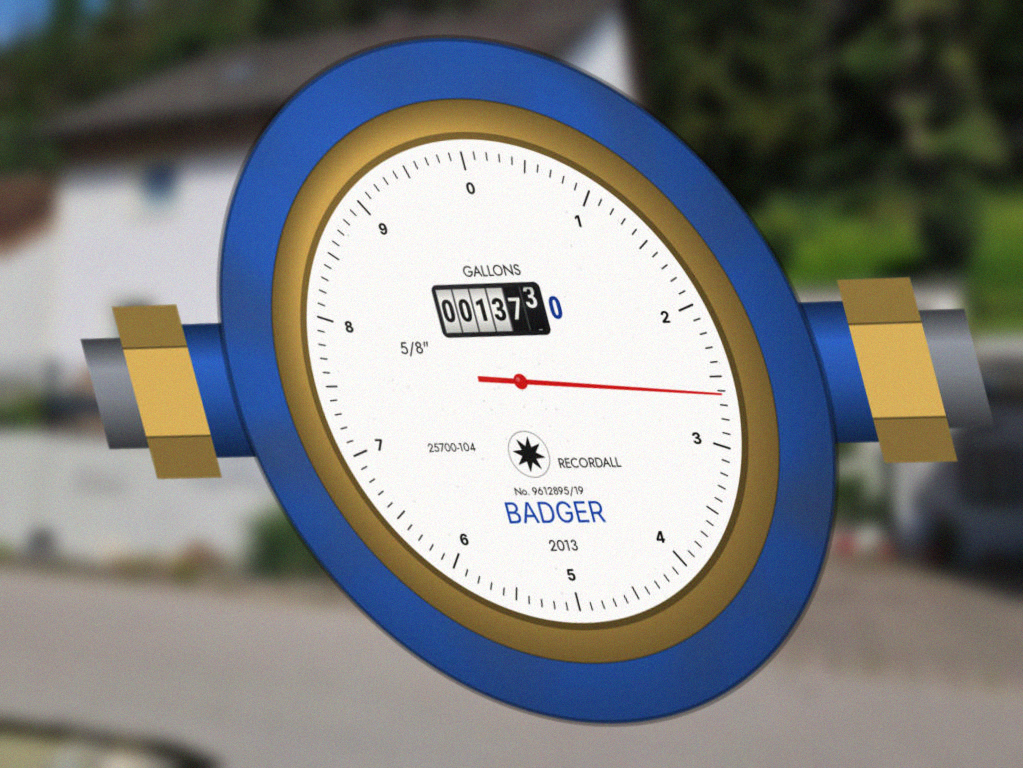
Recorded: 13732.6 gal
